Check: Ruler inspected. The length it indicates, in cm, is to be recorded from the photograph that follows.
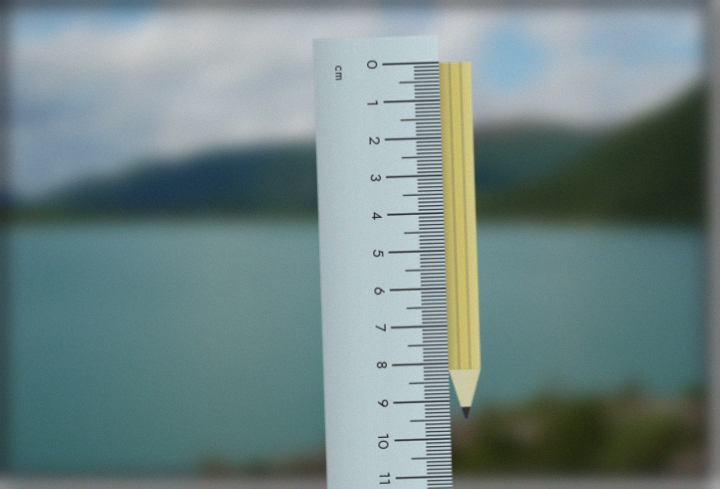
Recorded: 9.5 cm
